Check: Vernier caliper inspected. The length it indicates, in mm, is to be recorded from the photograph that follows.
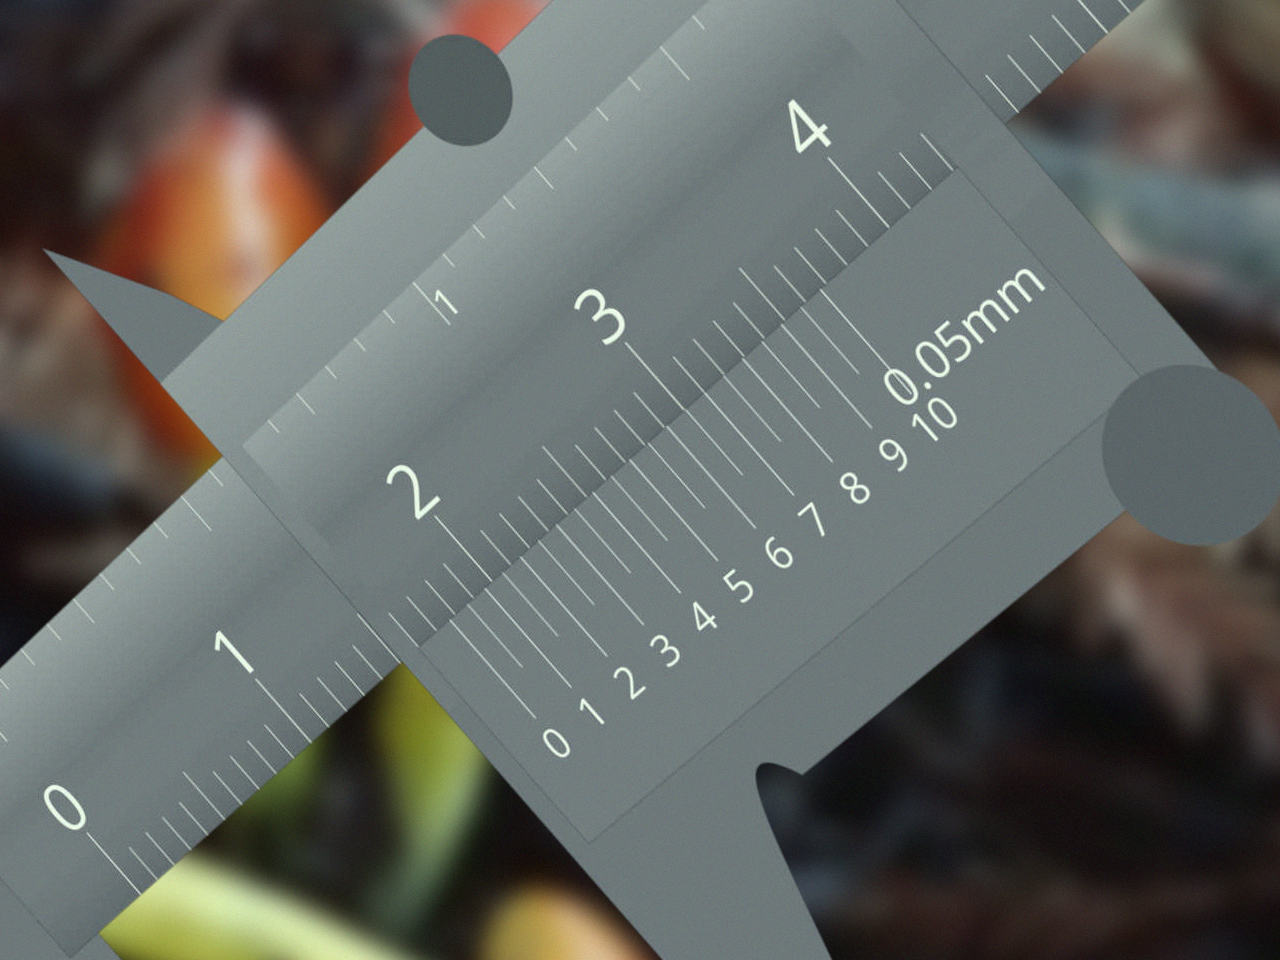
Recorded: 17.7 mm
